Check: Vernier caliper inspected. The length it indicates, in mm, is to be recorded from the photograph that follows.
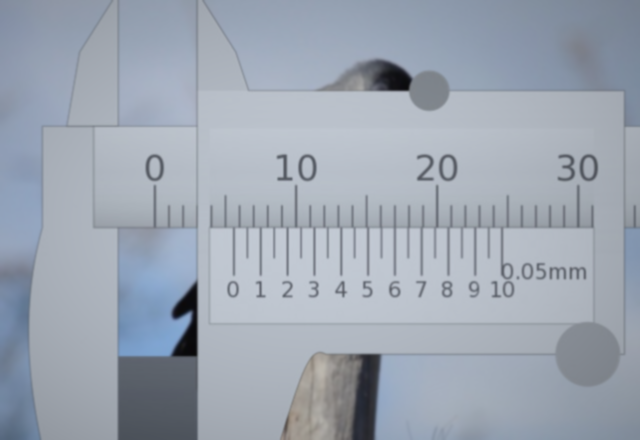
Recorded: 5.6 mm
